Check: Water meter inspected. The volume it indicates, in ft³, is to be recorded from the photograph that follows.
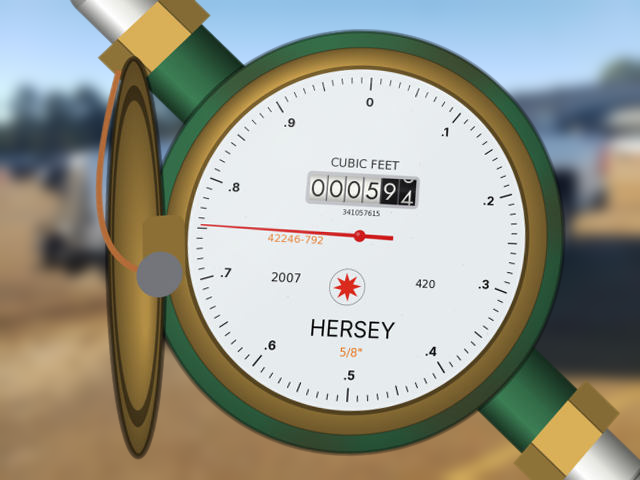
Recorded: 593.75 ft³
